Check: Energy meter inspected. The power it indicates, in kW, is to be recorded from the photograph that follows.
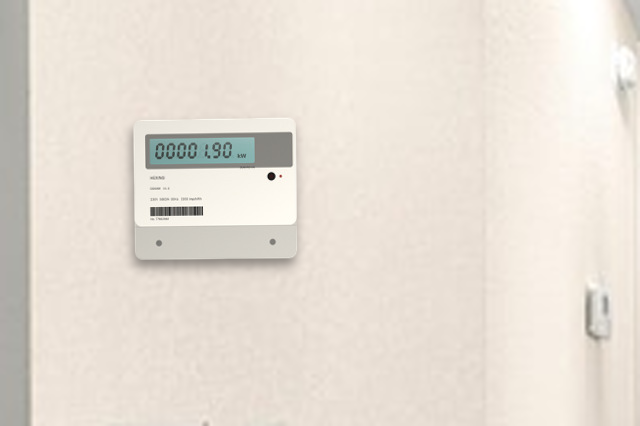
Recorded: 1.90 kW
